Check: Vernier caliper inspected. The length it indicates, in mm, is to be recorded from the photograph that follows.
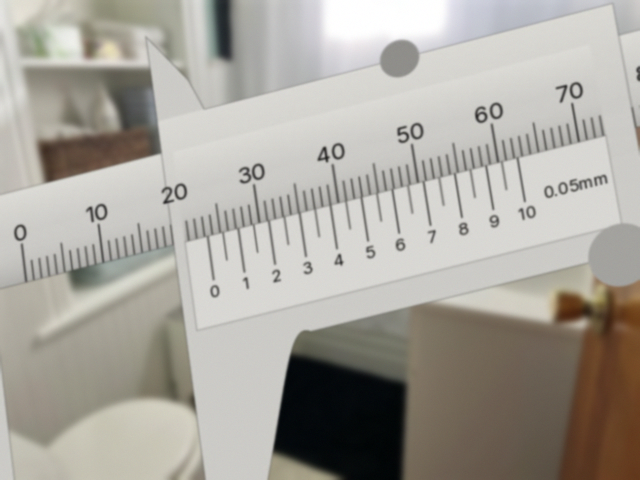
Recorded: 23.4 mm
